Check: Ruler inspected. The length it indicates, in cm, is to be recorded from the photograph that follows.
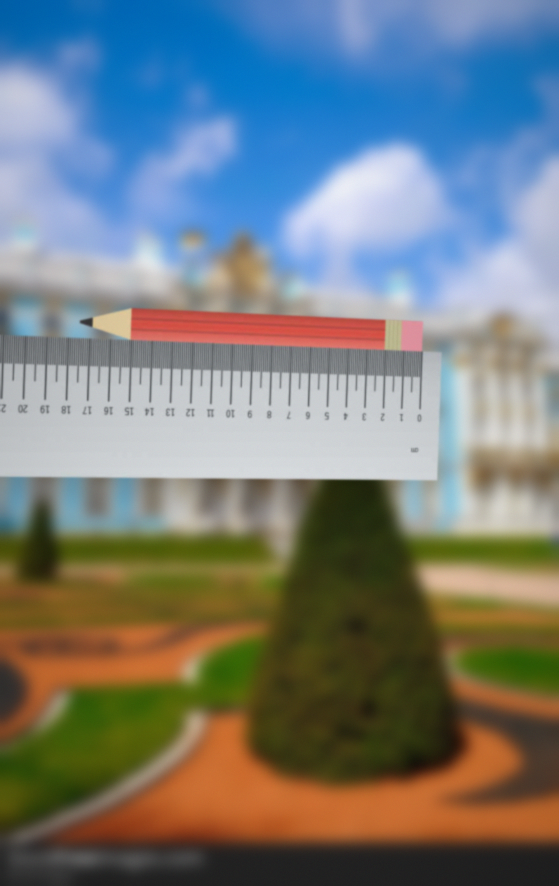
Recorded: 17.5 cm
